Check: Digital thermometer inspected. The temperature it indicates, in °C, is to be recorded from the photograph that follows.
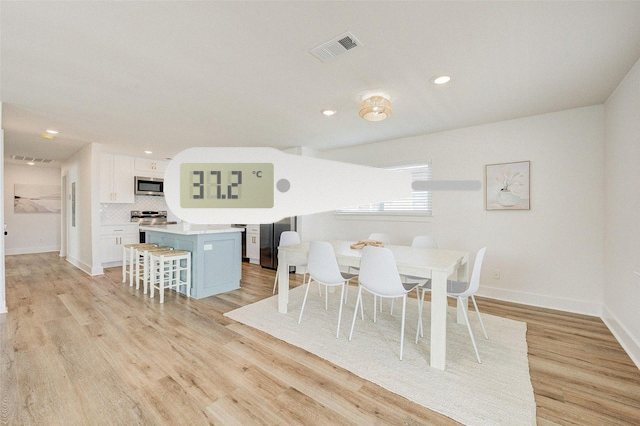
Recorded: 37.2 °C
